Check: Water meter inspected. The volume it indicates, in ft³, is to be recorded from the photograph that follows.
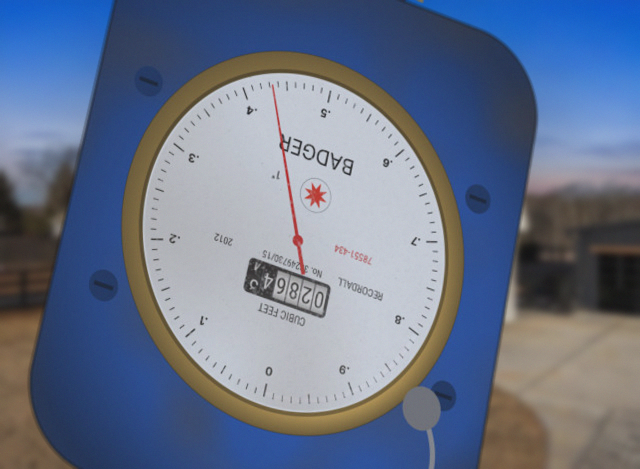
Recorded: 28643.43 ft³
